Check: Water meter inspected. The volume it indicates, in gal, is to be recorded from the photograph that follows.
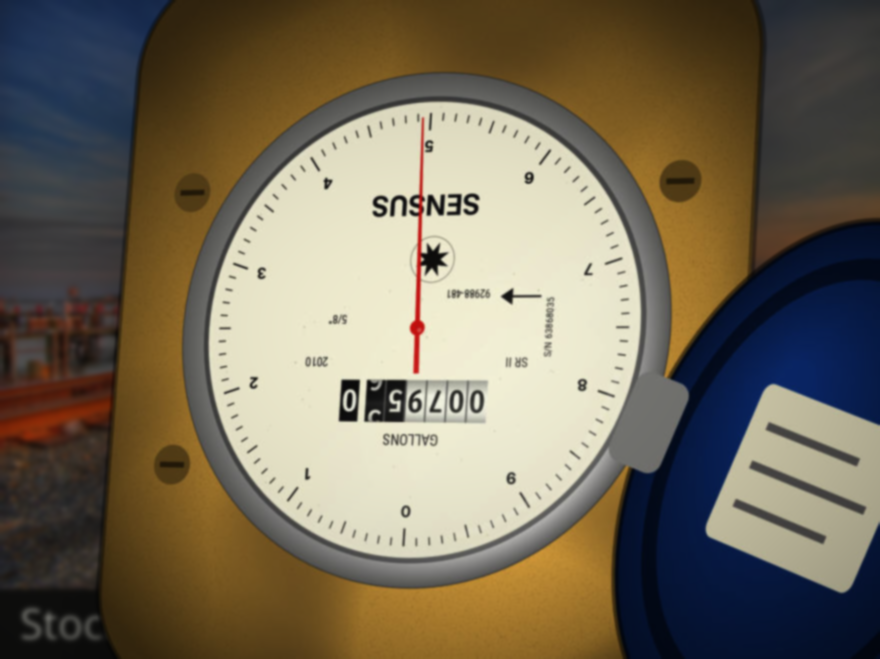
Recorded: 79554.9 gal
